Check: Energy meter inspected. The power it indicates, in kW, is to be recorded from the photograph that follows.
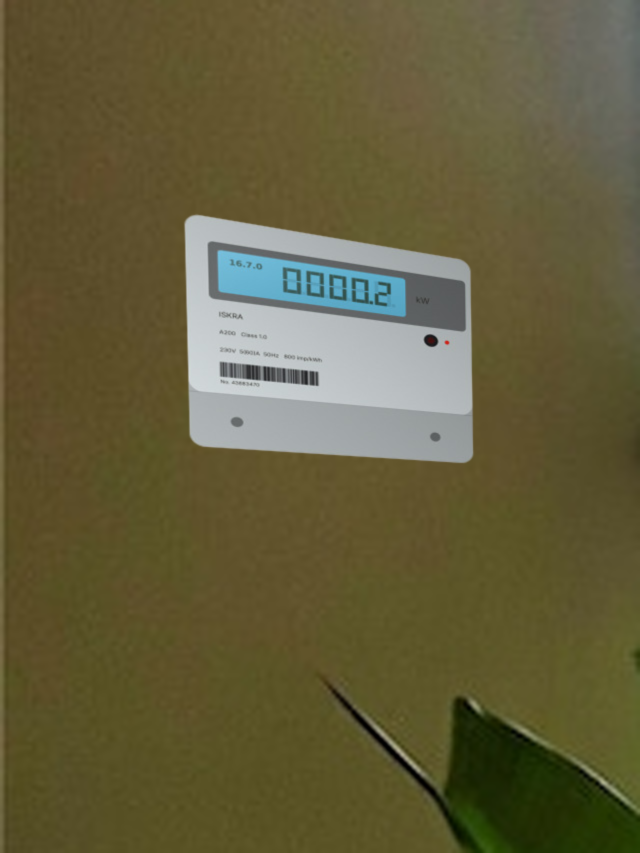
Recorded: 0.2 kW
